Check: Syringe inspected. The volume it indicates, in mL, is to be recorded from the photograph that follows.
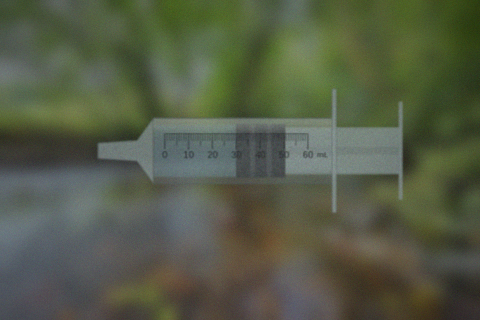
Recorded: 30 mL
